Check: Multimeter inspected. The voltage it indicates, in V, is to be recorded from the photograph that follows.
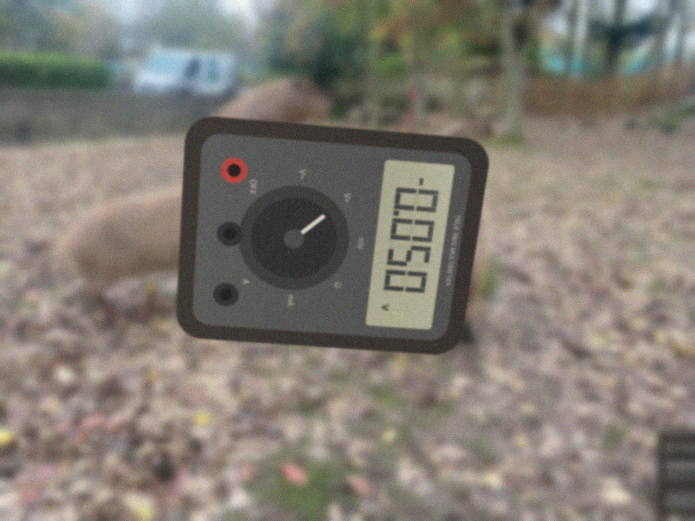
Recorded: -0.050 V
